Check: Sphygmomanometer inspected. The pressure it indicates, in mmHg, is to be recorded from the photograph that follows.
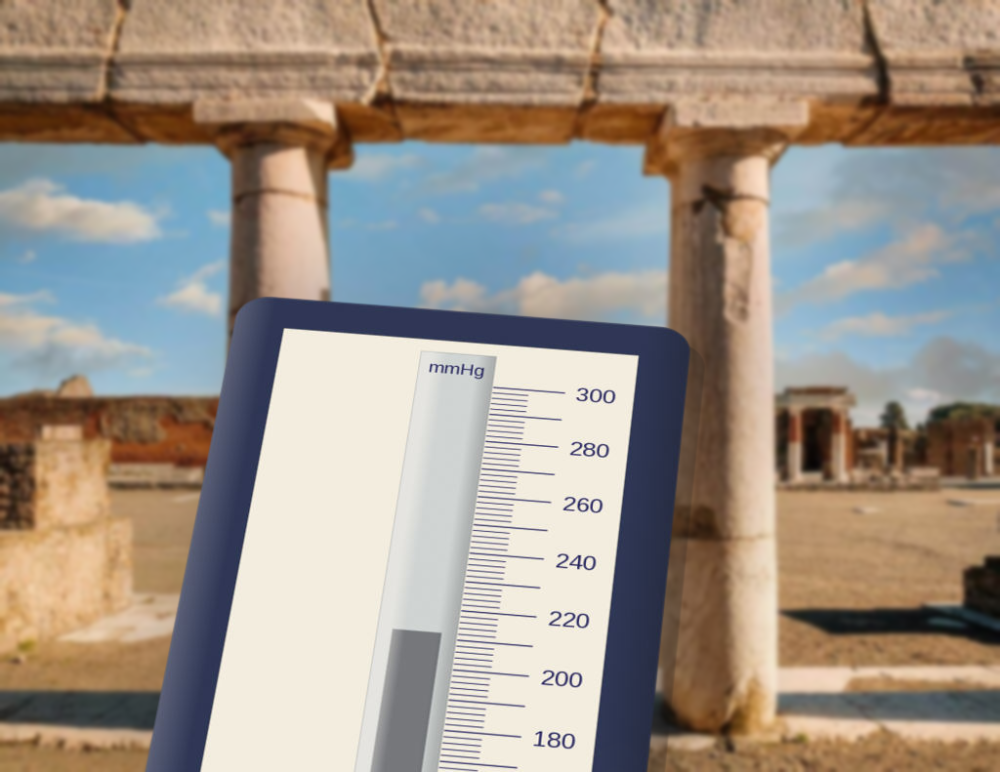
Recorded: 212 mmHg
